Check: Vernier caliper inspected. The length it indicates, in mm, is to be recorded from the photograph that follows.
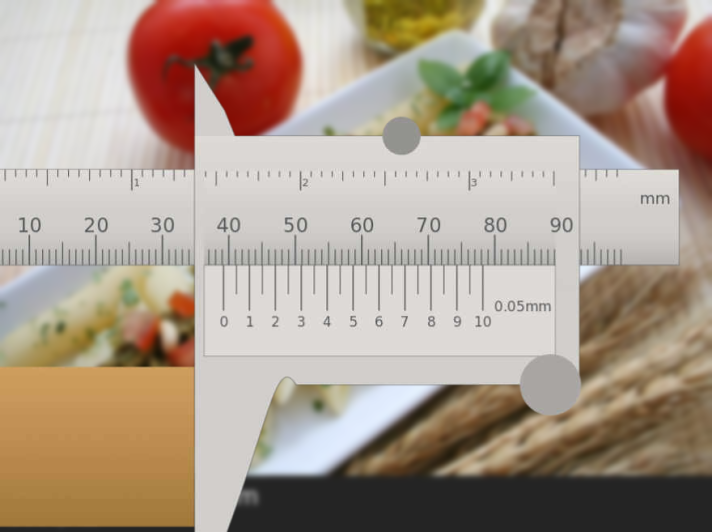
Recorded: 39.2 mm
